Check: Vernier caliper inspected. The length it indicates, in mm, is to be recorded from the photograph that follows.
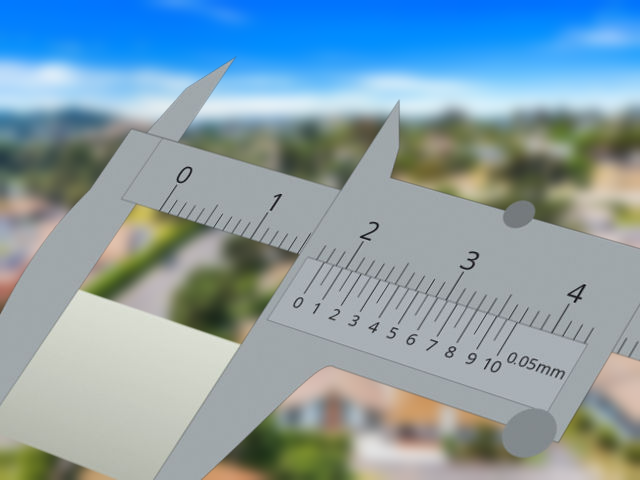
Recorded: 17.8 mm
